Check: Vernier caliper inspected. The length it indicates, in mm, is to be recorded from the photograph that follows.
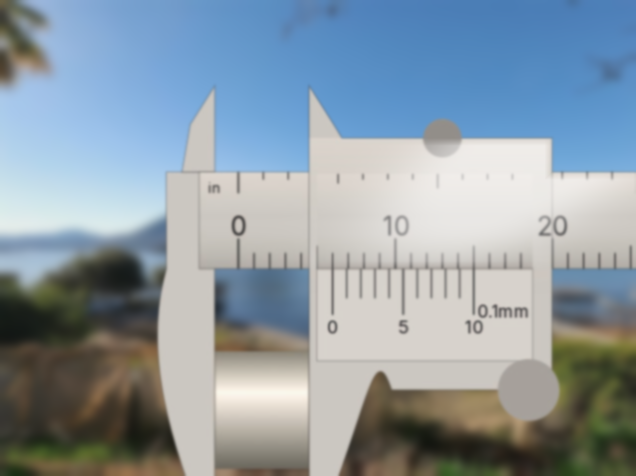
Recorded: 6.0 mm
